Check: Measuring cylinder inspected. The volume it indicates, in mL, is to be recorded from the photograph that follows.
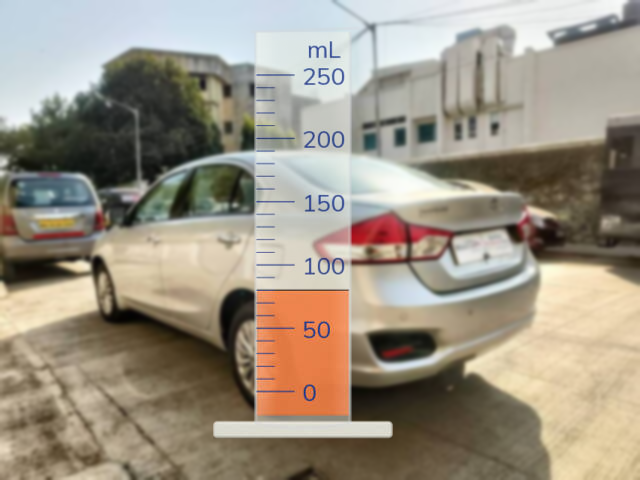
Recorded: 80 mL
